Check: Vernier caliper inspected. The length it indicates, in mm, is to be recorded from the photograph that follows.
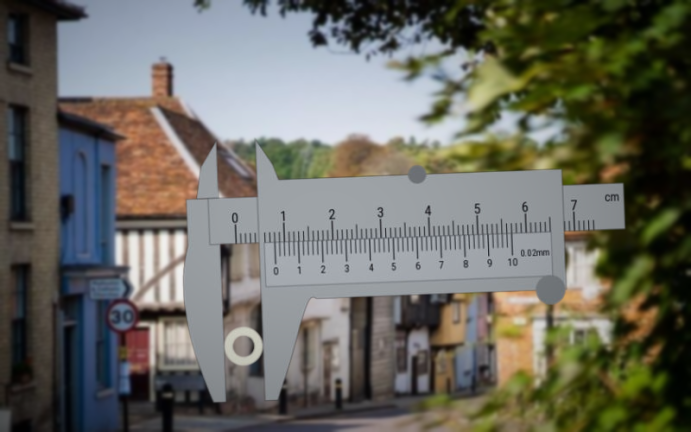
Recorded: 8.0 mm
